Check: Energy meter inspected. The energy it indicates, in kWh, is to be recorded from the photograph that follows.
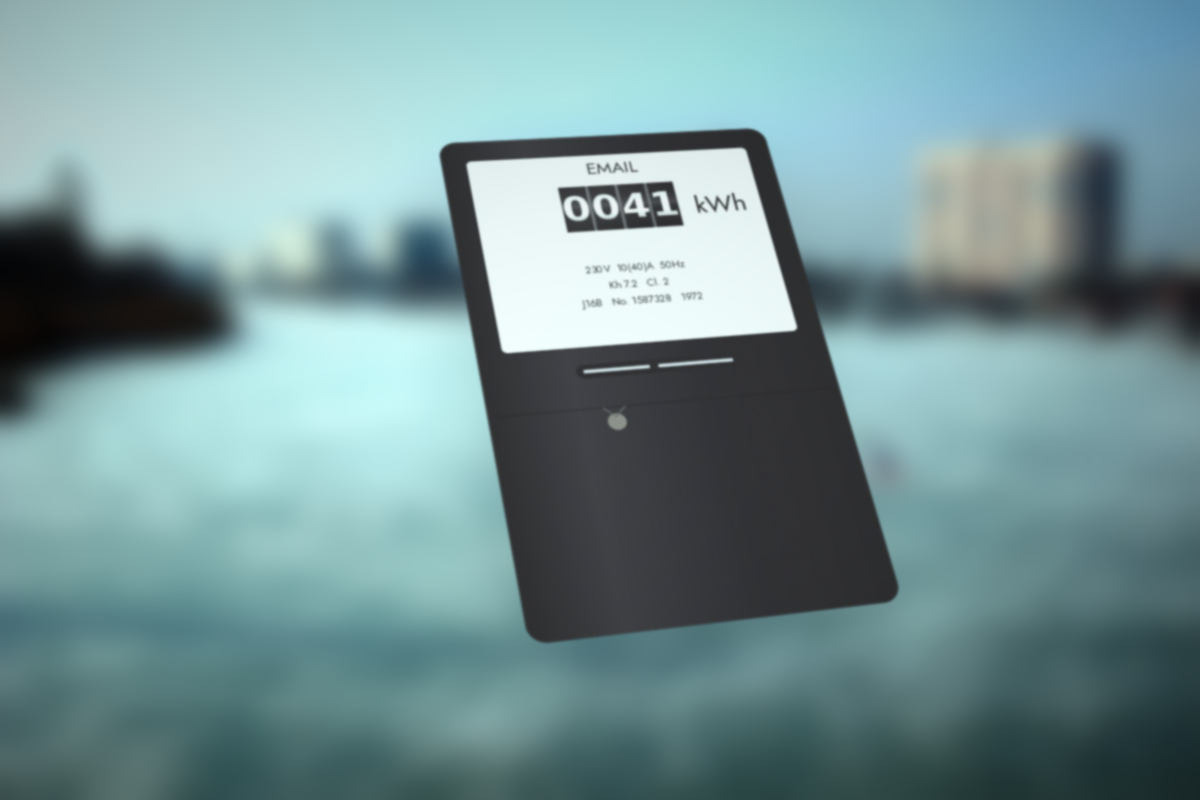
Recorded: 41 kWh
